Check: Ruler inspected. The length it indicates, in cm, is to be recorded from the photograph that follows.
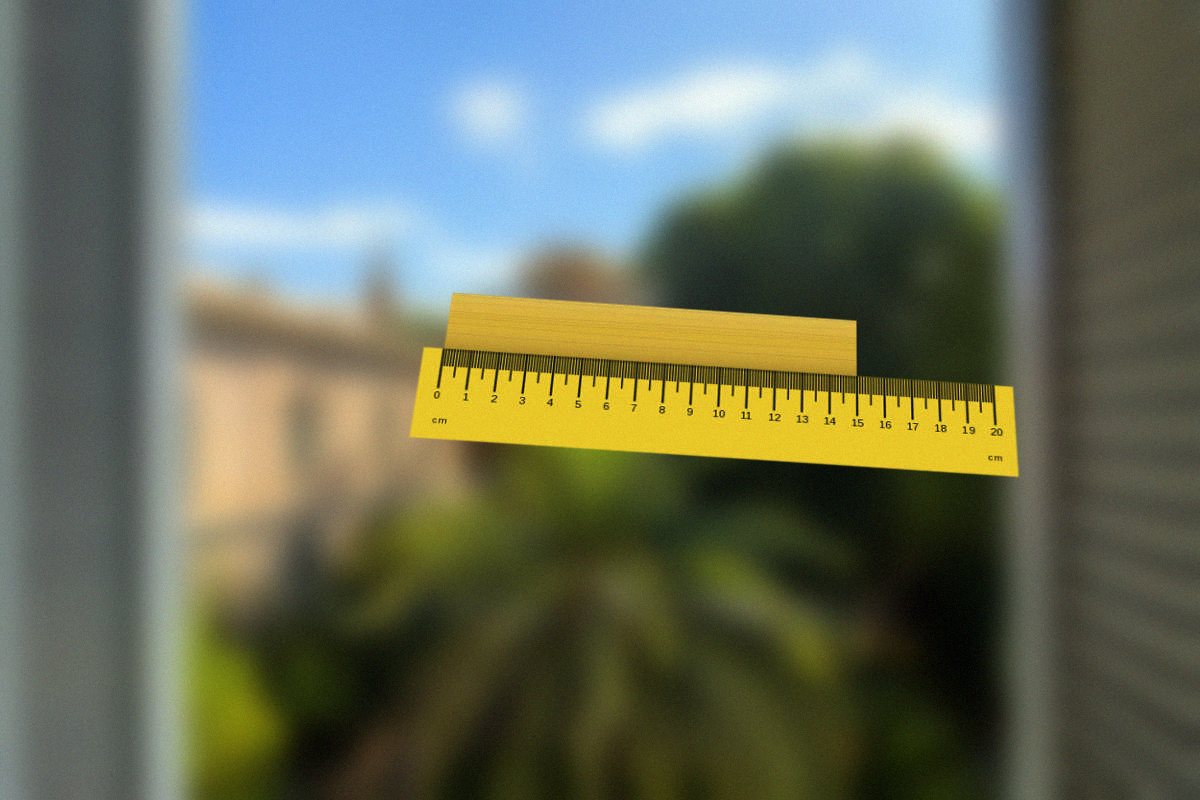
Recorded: 15 cm
